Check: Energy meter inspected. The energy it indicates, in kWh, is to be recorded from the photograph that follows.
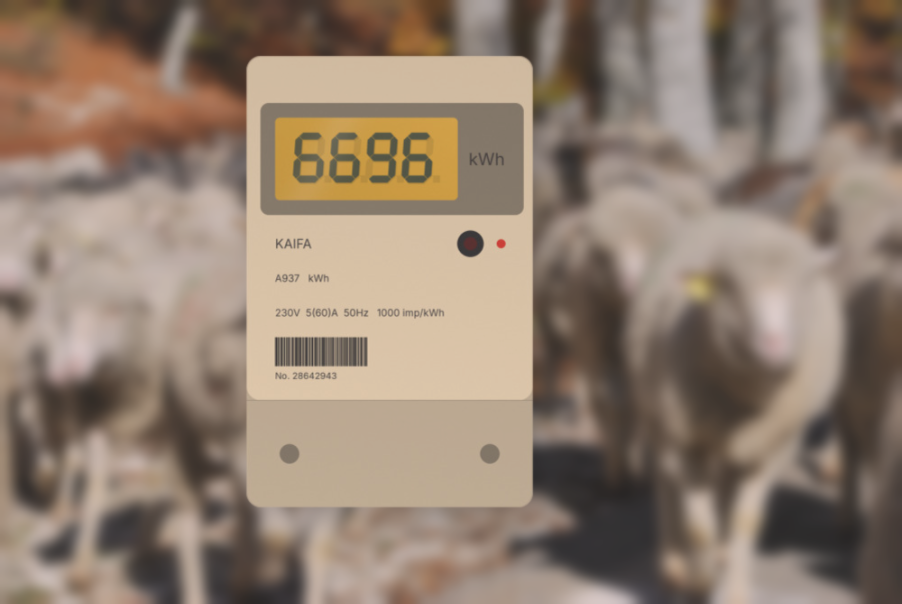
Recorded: 6696 kWh
